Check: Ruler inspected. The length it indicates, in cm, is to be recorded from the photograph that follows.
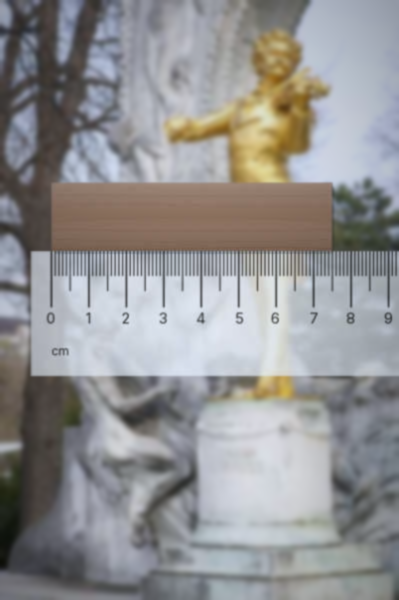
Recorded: 7.5 cm
